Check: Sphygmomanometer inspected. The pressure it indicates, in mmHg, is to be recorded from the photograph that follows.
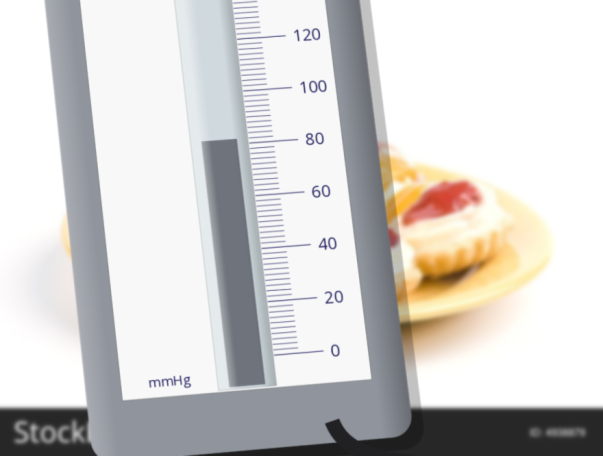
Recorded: 82 mmHg
